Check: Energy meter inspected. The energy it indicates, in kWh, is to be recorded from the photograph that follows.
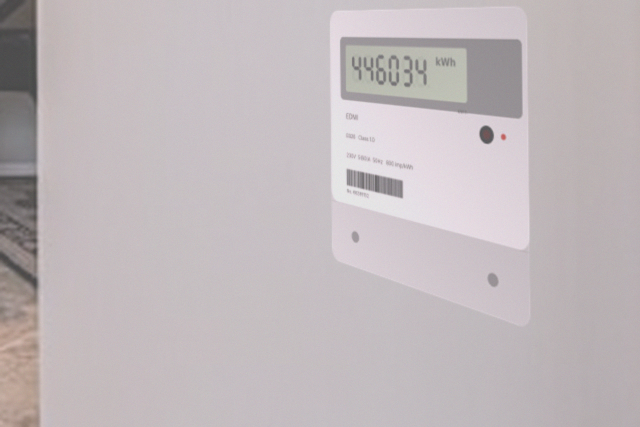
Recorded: 446034 kWh
